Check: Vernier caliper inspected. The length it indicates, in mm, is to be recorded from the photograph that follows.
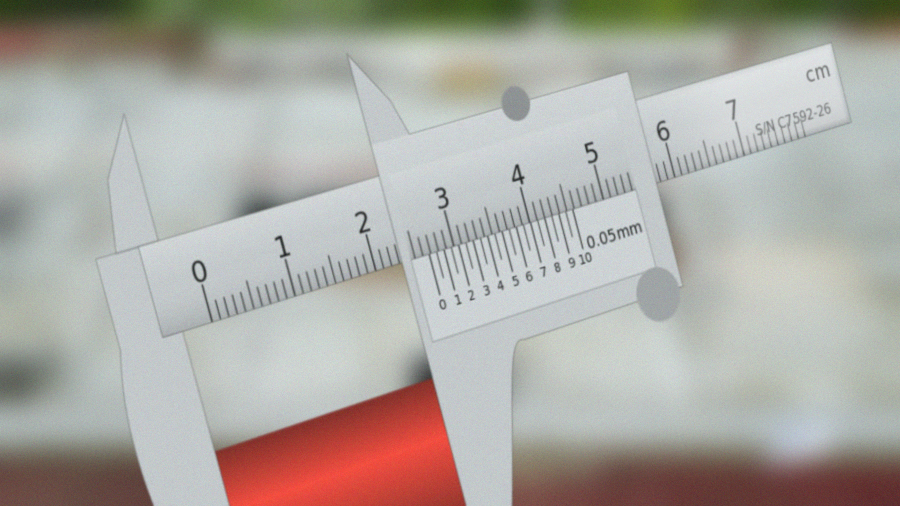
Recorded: 26.8 mm
